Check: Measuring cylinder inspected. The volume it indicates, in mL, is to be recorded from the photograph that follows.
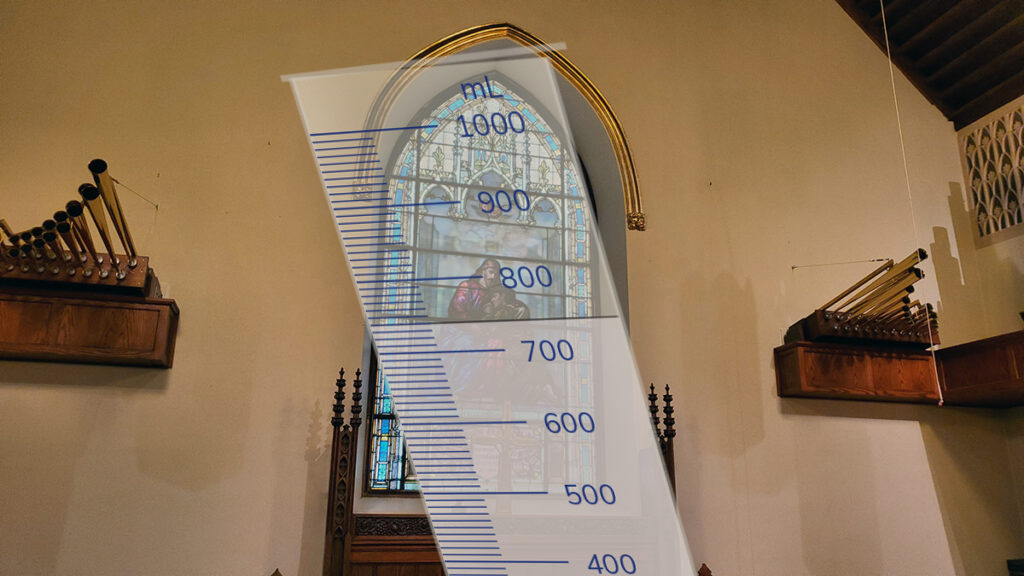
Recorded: 740 mL
